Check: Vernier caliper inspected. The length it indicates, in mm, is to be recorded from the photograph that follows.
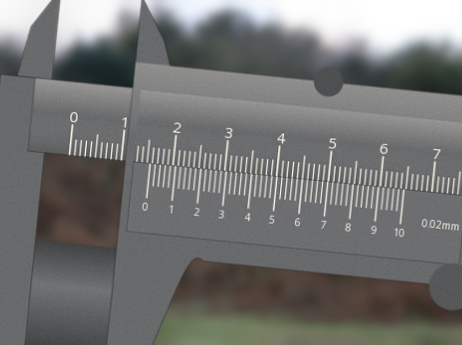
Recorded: 15.6 mm
